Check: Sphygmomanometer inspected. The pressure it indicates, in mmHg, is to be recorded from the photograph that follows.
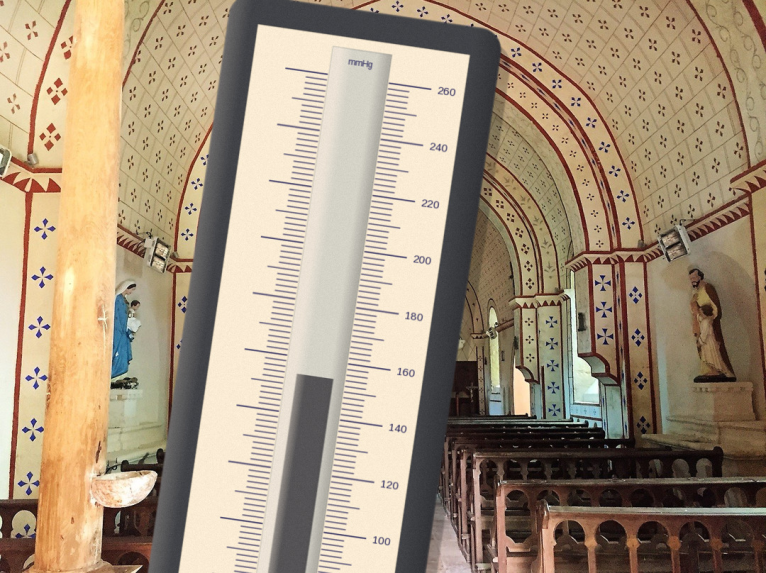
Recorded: 154 mmHg
